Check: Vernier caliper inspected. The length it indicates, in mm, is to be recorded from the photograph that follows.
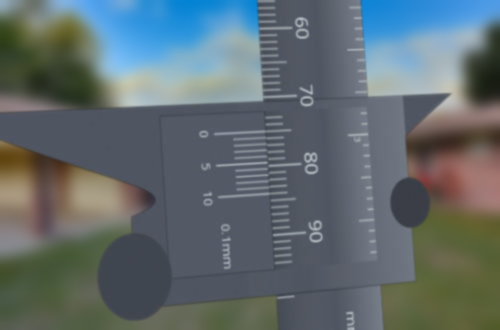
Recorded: 75.0 mm
